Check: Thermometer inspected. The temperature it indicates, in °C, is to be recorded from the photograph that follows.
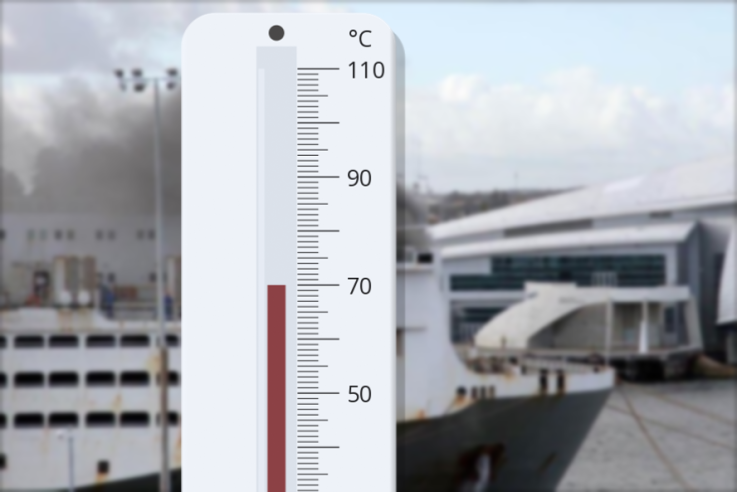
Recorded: 70 °C
